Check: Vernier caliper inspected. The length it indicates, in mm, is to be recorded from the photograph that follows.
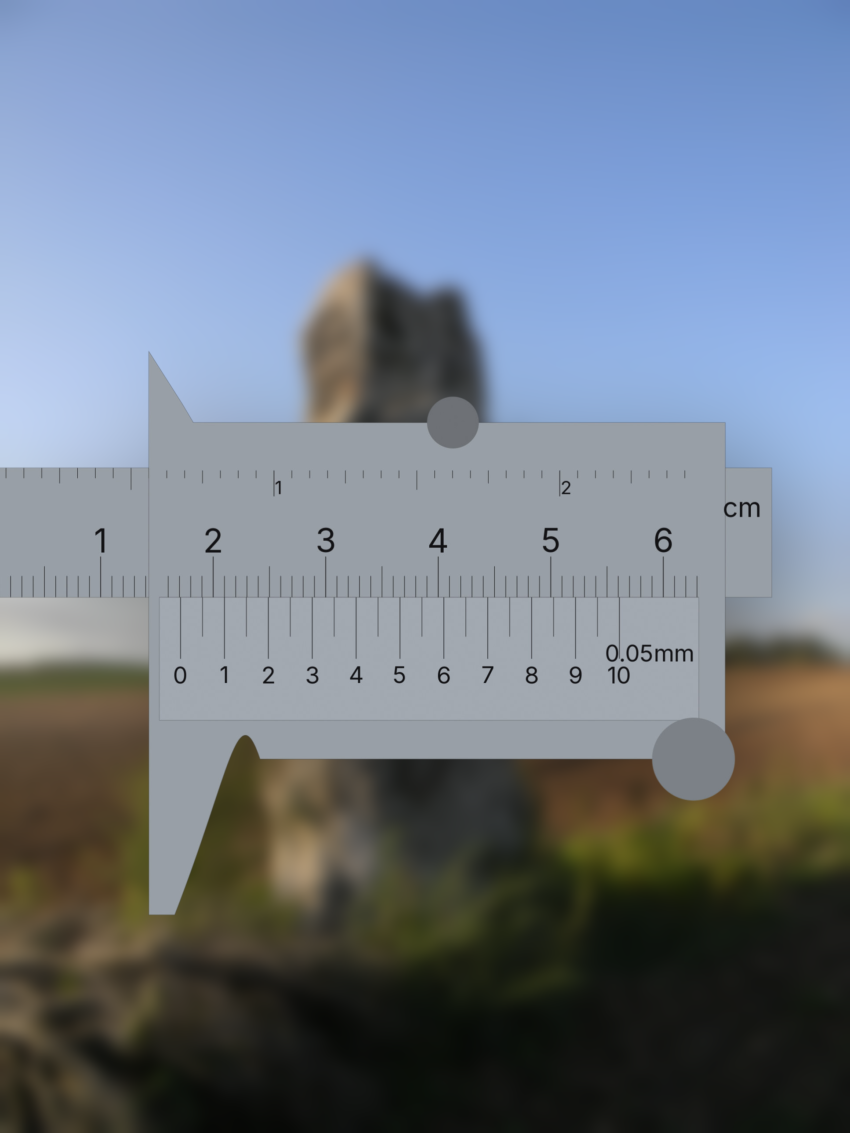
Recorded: 17.1 mm
